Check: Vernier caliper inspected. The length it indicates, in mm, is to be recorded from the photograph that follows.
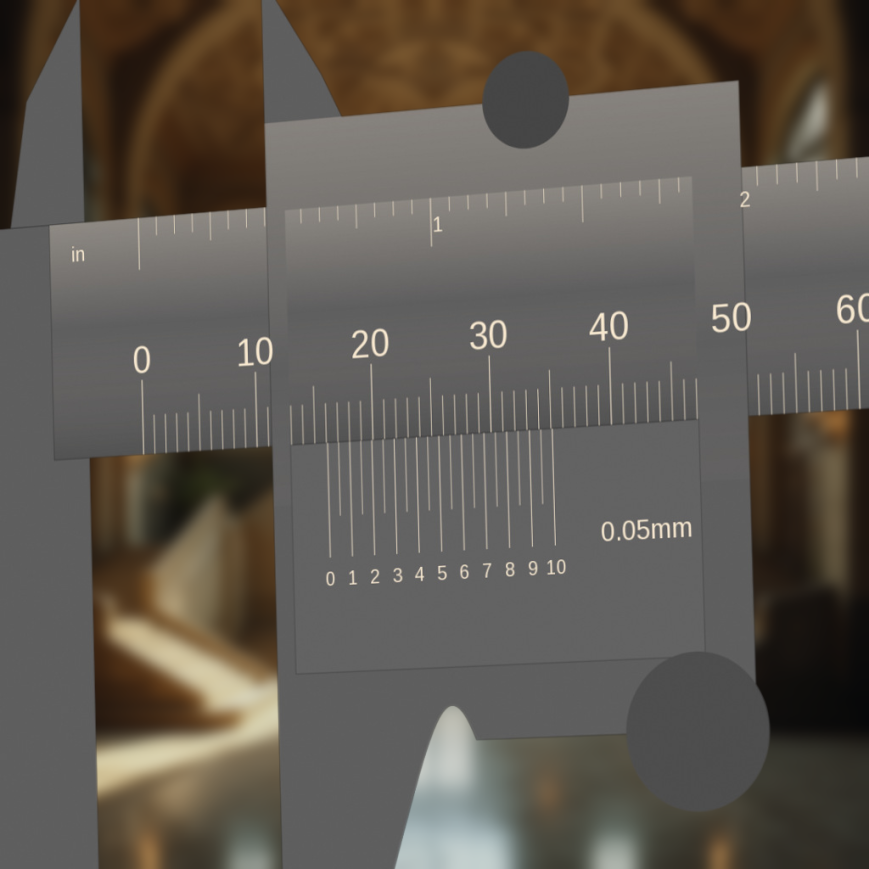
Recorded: 16.1 mm
